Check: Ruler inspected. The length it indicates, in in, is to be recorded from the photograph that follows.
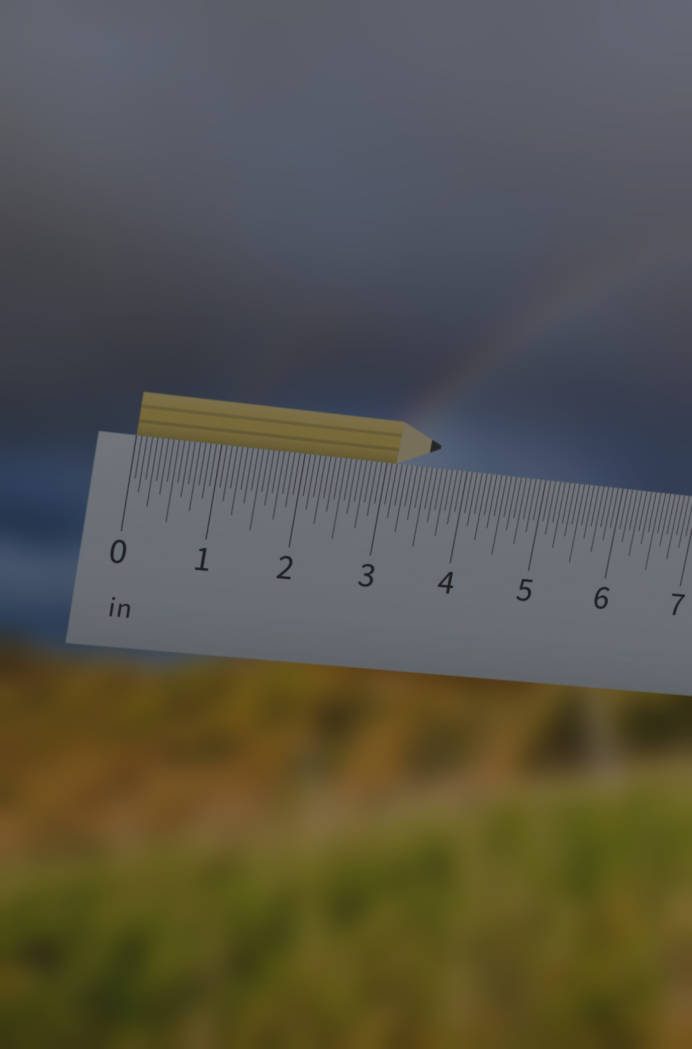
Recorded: 3.625 in
